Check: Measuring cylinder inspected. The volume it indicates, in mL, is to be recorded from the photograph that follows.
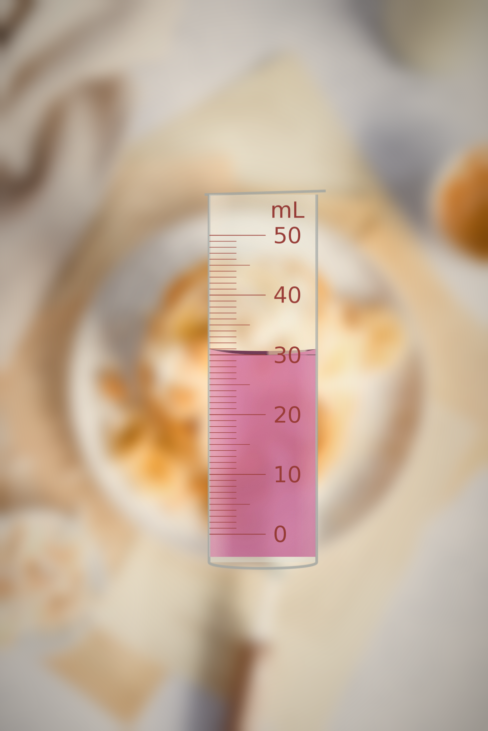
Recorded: 30 mL
